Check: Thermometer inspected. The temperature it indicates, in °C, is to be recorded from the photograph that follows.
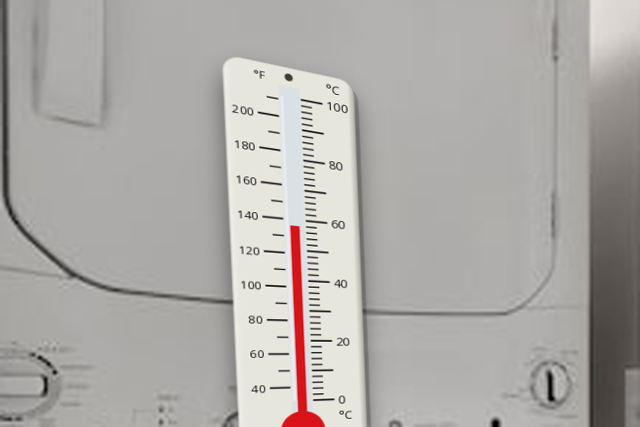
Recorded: 58 °C
